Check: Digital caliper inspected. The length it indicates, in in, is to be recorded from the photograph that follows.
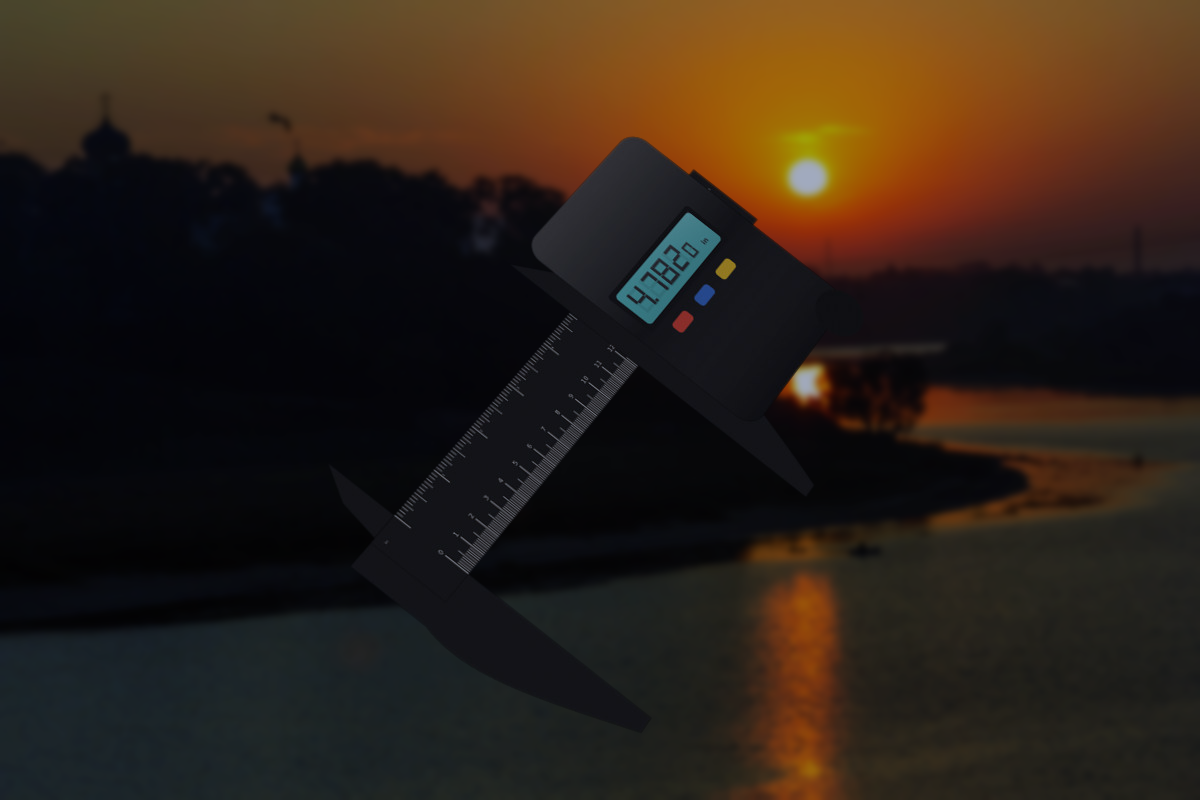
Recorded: 4.7820 in
